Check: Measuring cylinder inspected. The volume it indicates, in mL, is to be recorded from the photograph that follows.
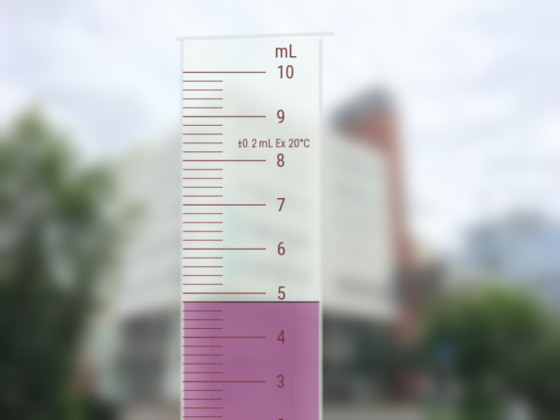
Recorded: 4.8 mL
